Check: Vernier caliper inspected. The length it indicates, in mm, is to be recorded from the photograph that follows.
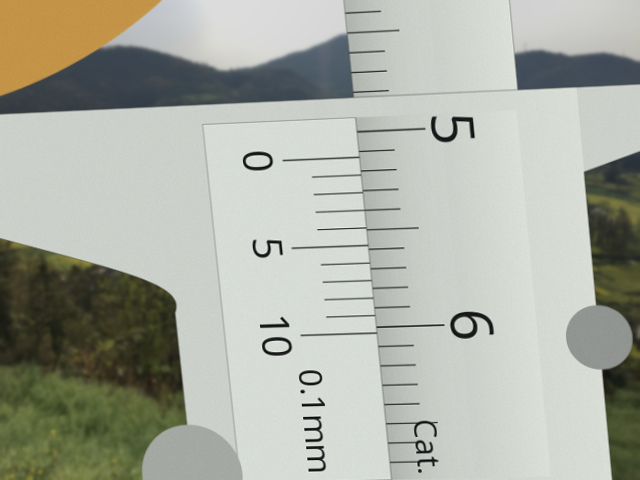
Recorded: 51.3 mm
